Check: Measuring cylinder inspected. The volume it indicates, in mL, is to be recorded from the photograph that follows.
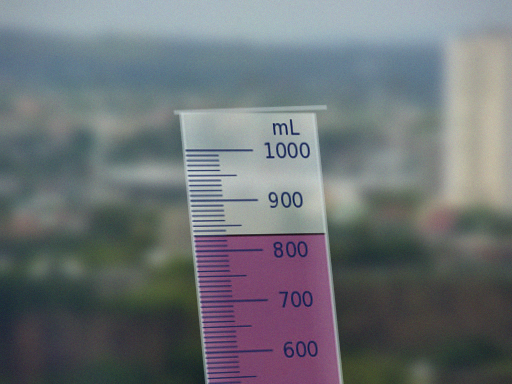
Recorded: 830 mL
